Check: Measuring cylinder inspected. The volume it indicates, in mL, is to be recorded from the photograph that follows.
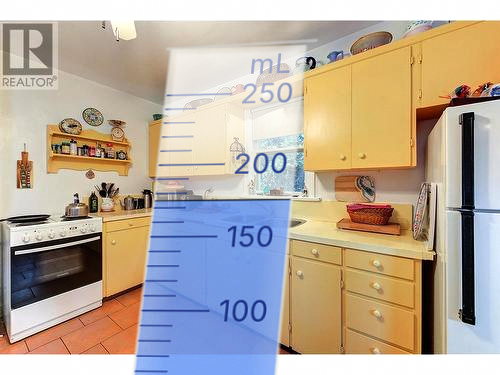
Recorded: 175 mL
